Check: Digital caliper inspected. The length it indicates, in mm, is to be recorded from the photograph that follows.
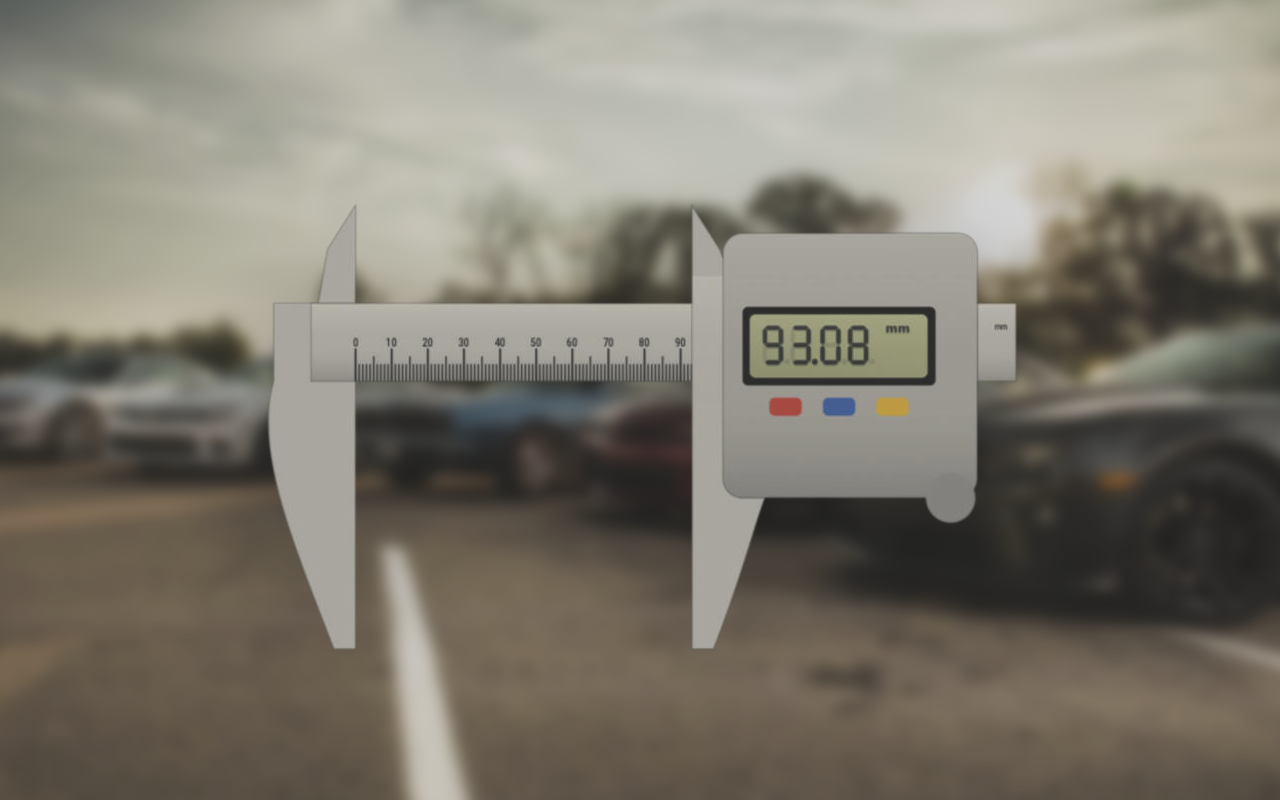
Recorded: 93.08 mm
